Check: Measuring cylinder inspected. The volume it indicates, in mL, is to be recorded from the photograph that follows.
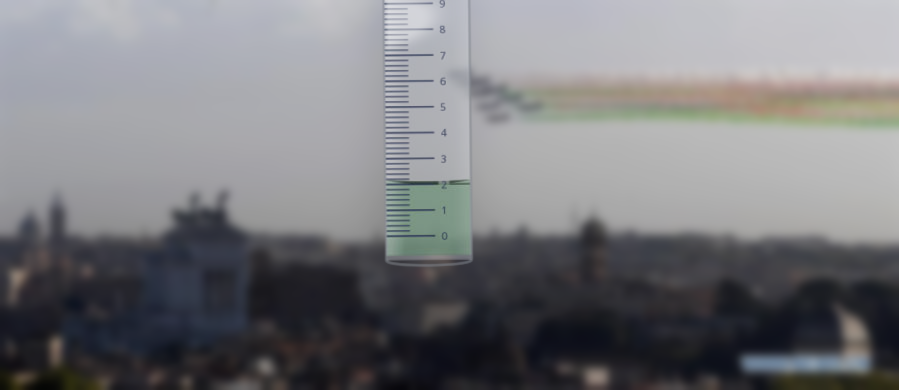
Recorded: 2 mL
